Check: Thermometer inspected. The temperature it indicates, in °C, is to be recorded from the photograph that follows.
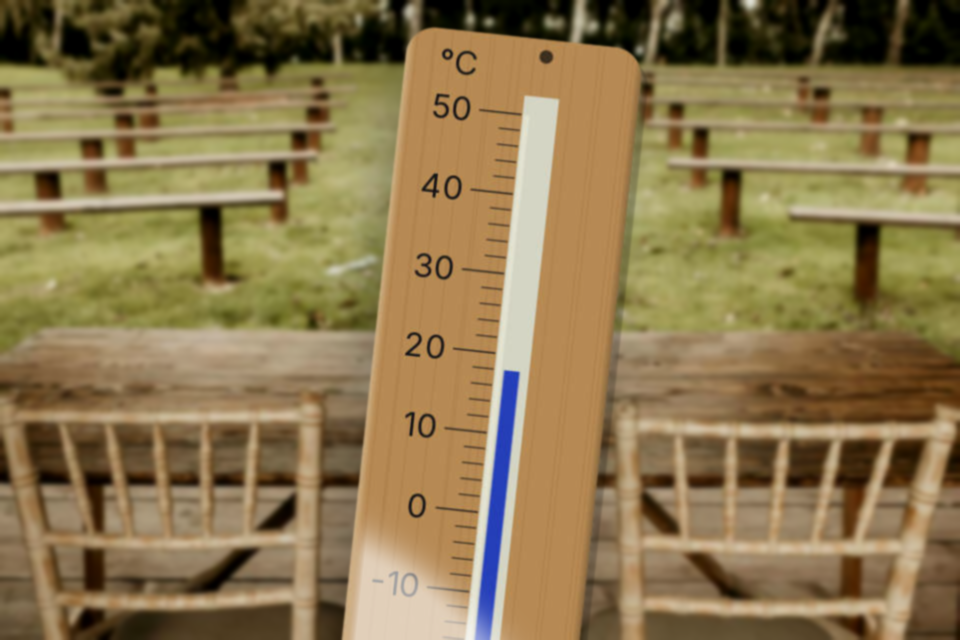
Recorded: 18 °C
